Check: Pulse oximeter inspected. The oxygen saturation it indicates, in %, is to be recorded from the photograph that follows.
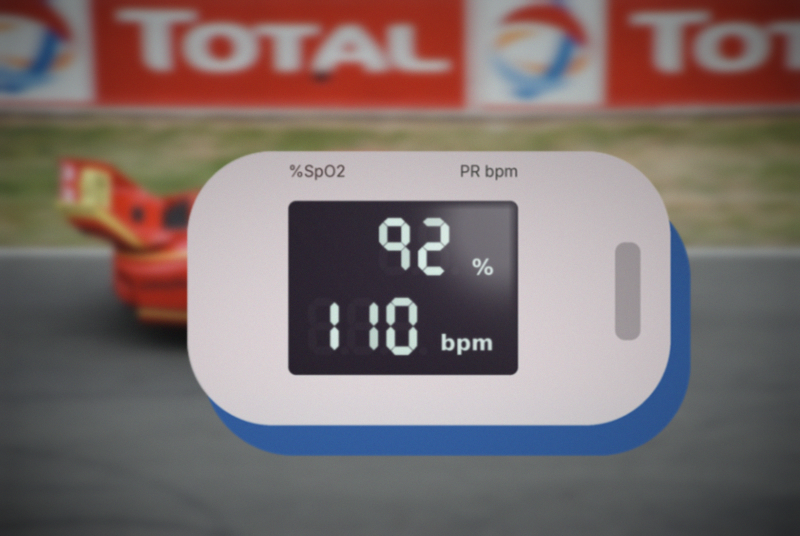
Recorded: 92 %
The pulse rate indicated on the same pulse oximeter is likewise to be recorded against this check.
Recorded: 110 bpm
